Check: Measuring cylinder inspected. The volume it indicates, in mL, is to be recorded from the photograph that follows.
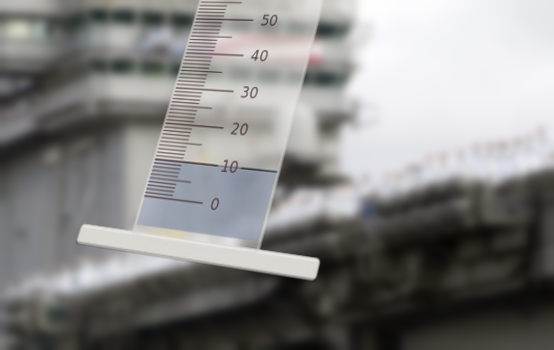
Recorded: 10 mL
